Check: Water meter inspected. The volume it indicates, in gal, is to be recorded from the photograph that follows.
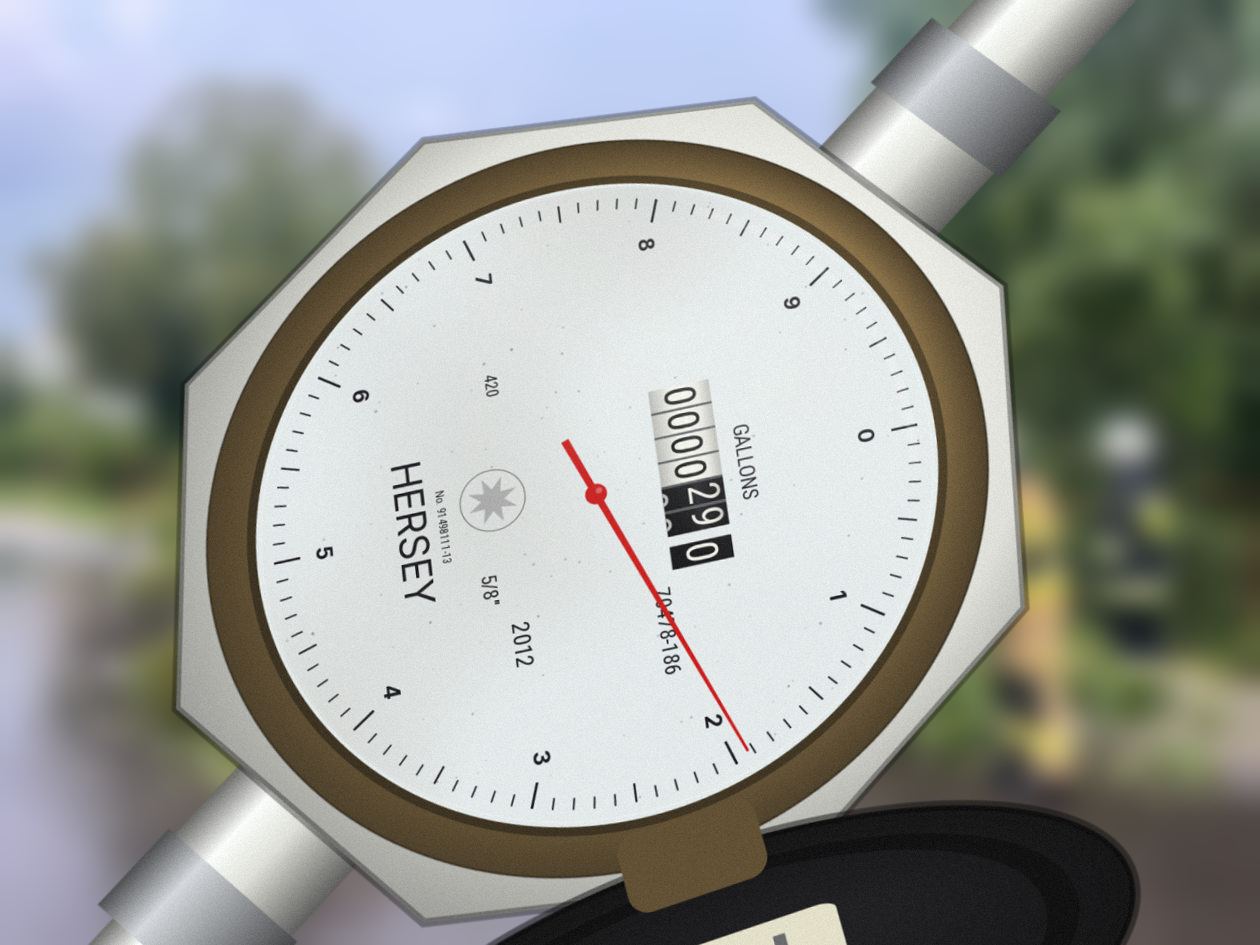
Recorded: 291.9 gal
